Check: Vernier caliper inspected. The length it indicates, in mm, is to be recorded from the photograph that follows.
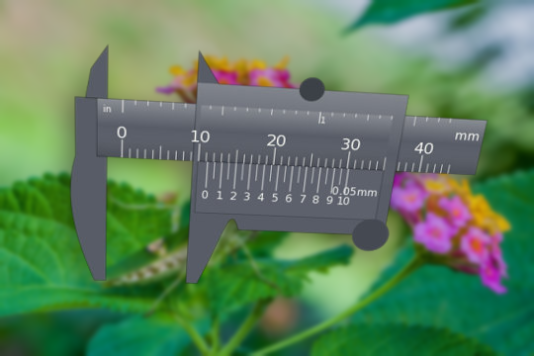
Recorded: 11.2 mm
